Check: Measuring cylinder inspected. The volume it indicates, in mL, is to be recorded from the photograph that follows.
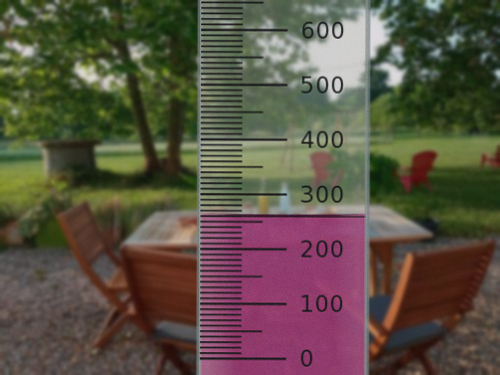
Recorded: 260 mL
